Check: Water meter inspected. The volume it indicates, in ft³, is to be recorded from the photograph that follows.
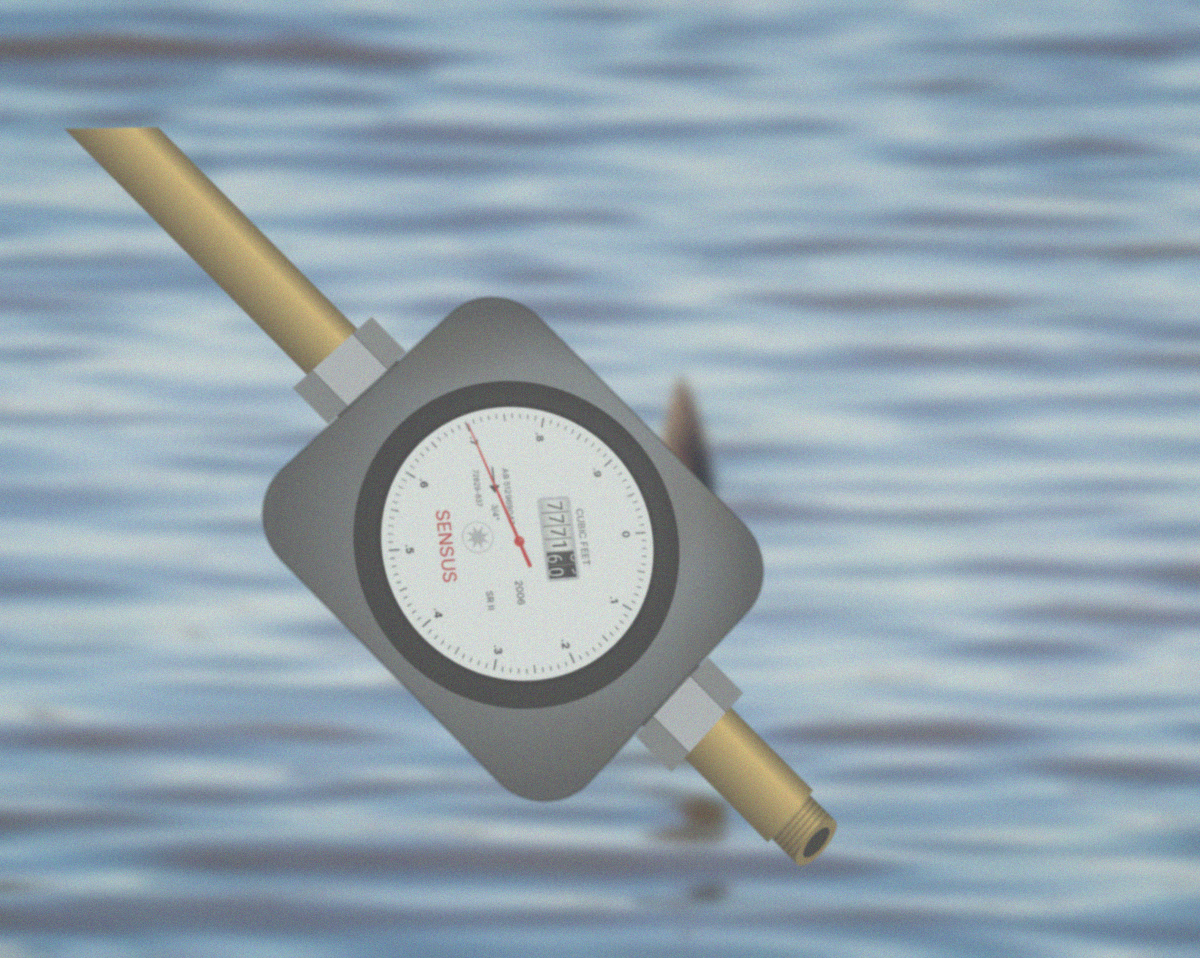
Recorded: 777159.70 ft³
